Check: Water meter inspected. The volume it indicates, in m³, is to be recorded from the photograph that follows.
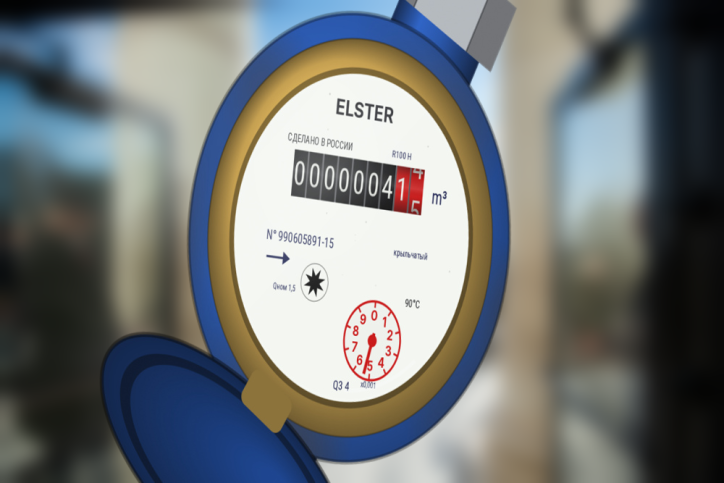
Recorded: 4.145 m³
